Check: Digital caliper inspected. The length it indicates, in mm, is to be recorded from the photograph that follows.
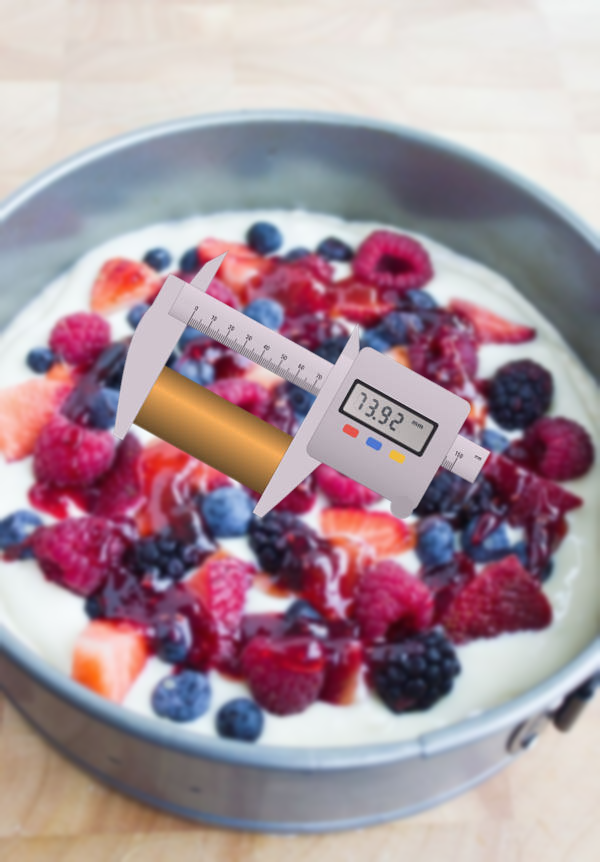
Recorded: 73.92 mm
